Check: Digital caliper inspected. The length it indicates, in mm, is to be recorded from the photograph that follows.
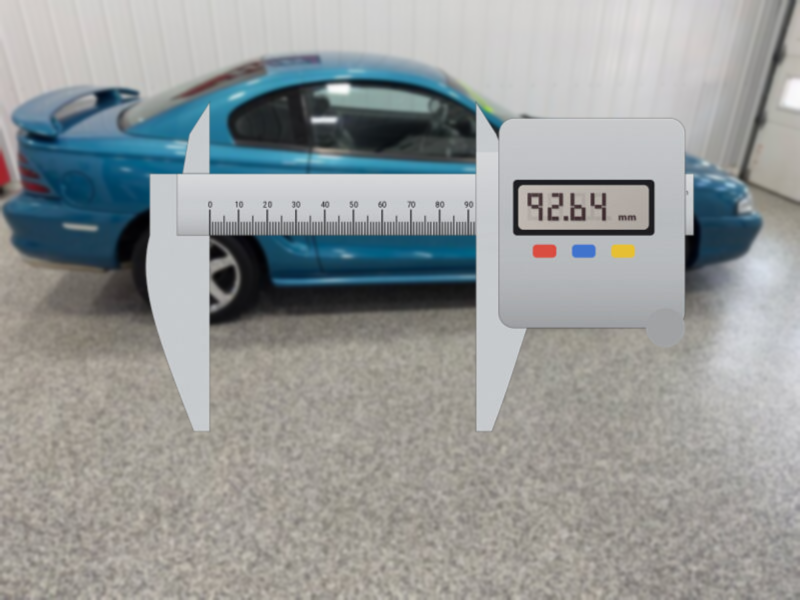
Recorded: 92.64 mm
